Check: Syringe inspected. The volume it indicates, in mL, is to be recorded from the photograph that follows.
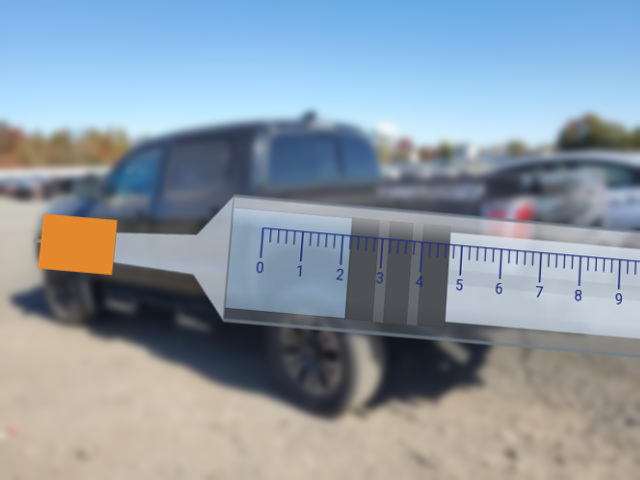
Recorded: 2.2 mL
